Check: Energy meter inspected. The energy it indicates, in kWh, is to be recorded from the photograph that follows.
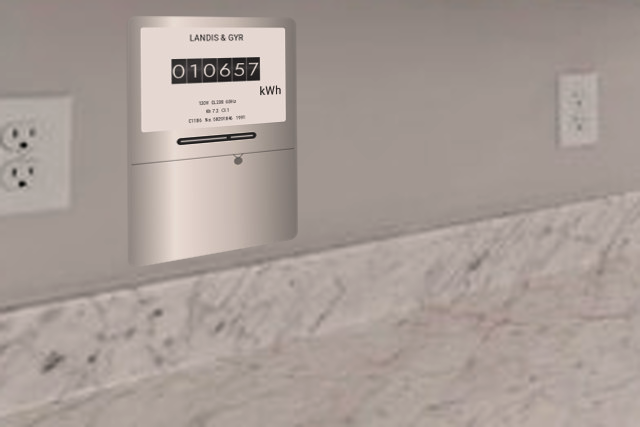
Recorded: 10657 kWh
